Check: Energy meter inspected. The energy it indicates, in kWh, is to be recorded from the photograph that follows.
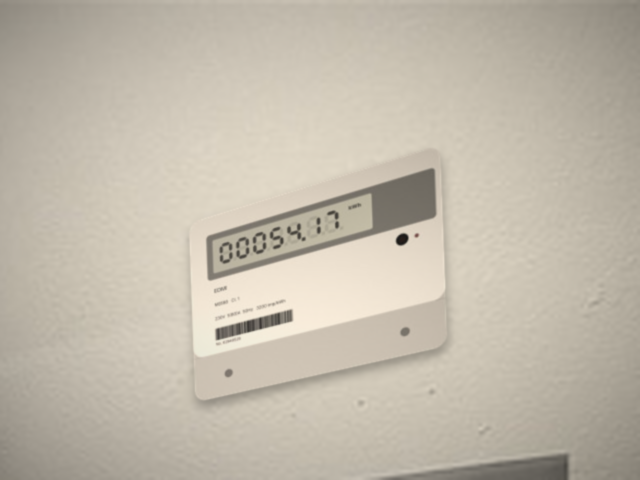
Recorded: 54.17 kWh
